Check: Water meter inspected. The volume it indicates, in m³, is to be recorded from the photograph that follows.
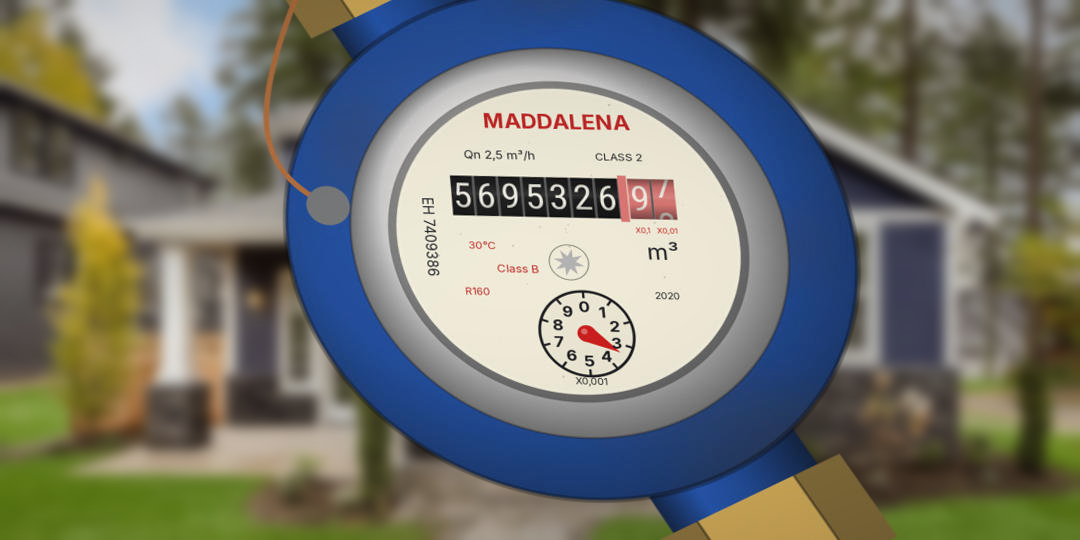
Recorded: 5695326.973 m³
